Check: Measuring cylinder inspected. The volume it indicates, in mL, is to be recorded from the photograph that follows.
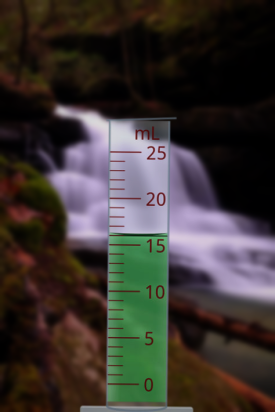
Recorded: 16 mL
